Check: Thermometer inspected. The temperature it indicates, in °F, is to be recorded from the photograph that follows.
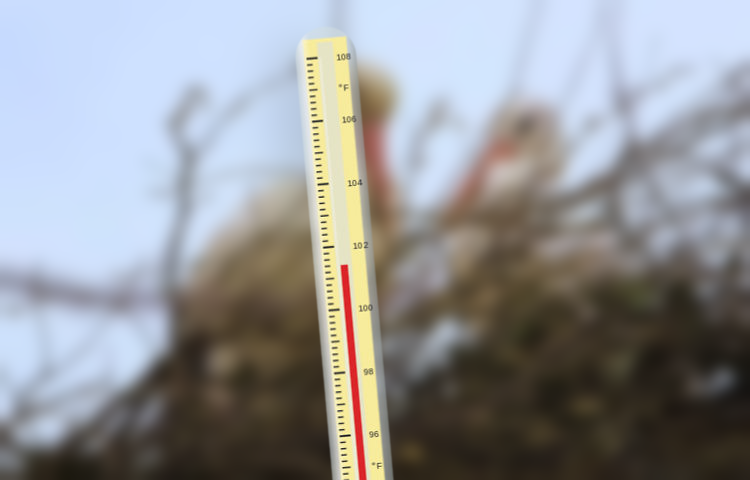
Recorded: 101.4 °F
